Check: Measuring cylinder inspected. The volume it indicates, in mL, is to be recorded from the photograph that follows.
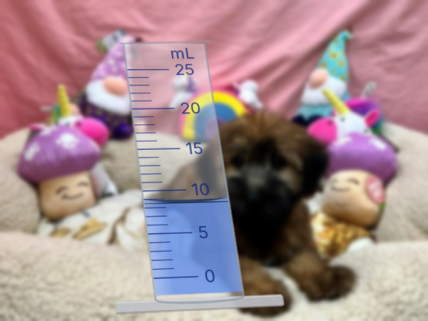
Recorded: 8.5 mL
